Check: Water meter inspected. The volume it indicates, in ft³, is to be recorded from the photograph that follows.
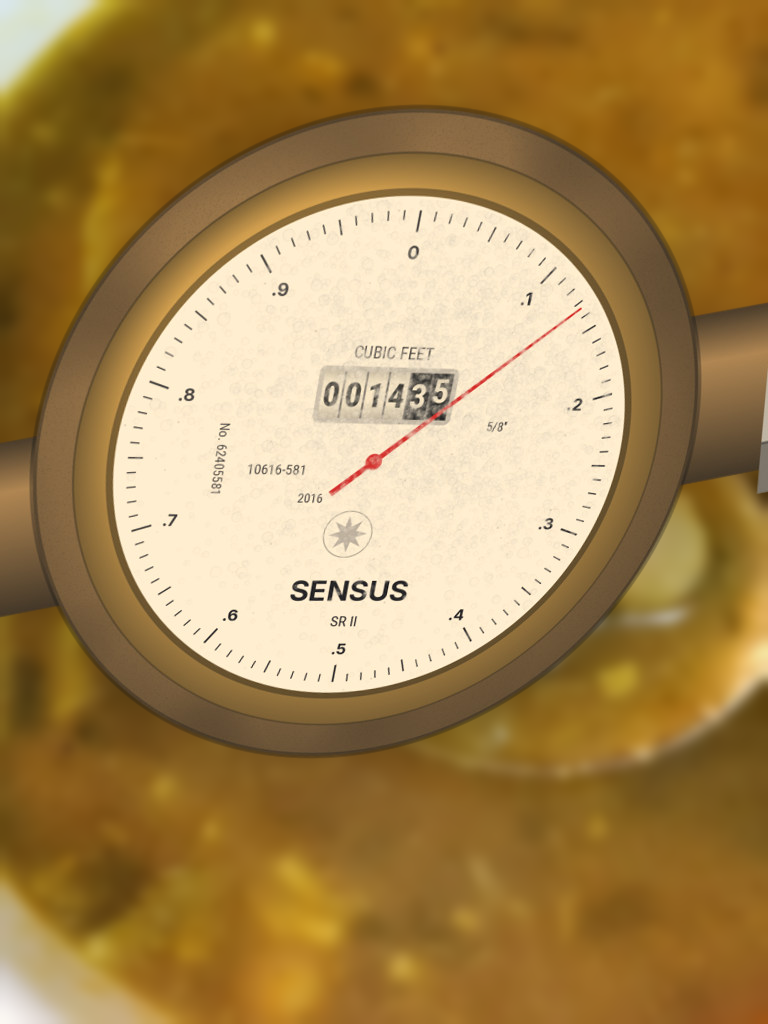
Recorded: 1435.13 ft³
